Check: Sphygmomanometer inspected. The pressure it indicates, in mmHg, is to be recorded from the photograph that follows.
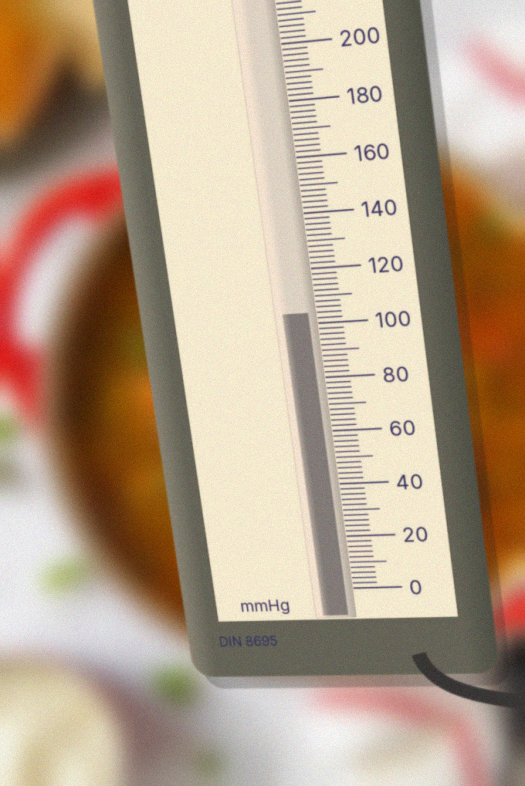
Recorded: 104 mmHg
